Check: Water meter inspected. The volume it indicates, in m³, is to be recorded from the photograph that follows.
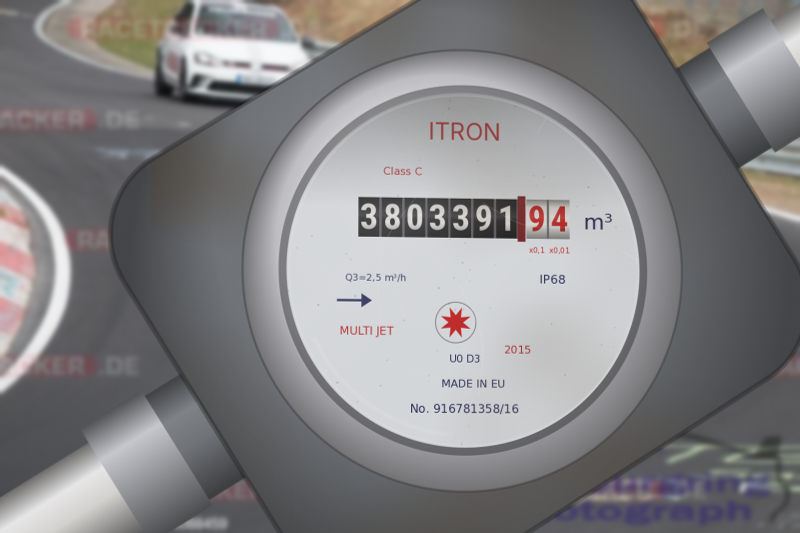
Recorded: 3803391.94 m³
